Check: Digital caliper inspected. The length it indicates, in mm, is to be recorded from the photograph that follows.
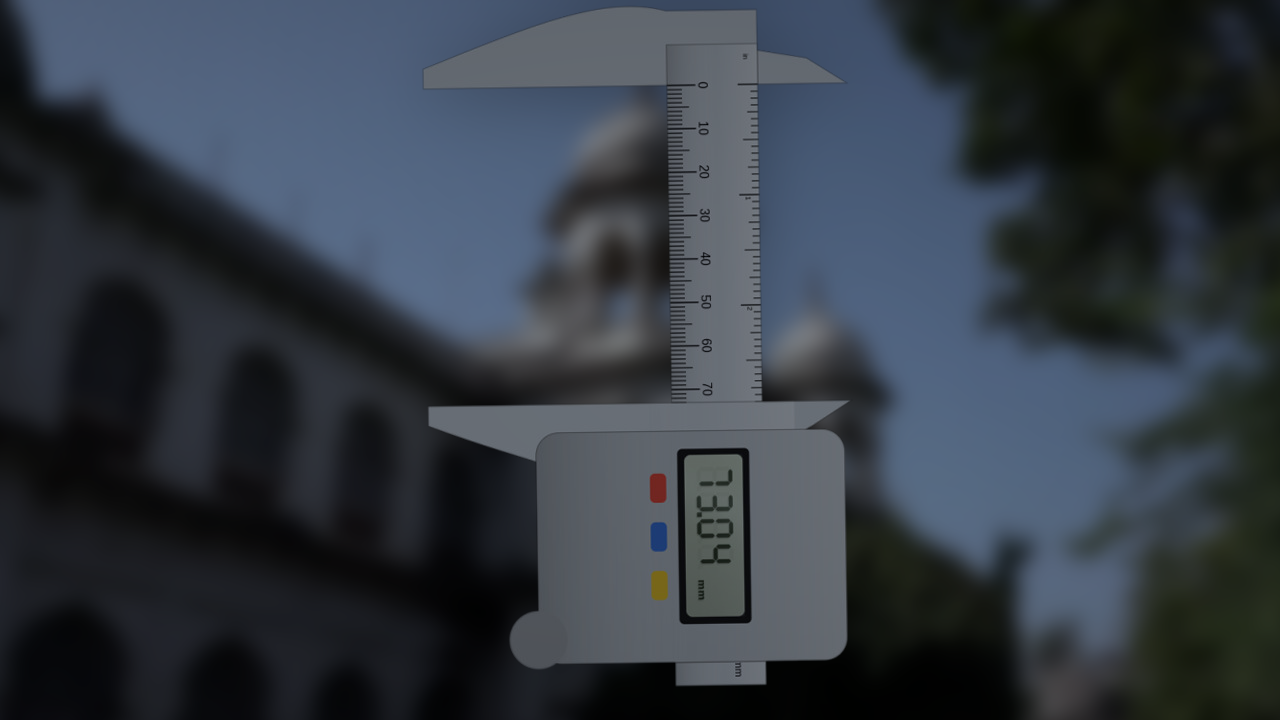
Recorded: 73.04 mm
